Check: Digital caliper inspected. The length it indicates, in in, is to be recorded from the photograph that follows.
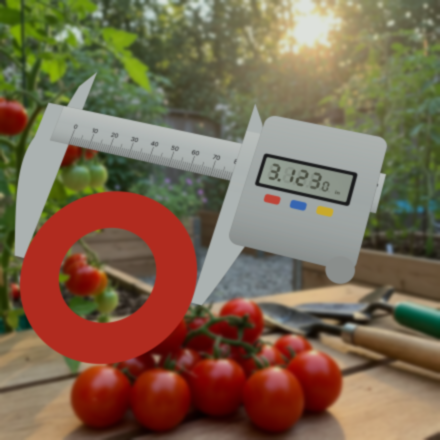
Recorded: 3.1230 in
